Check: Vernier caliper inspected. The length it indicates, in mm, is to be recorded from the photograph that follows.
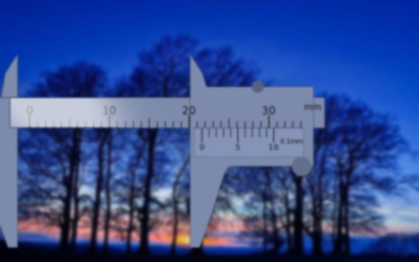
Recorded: 21.6 mm
